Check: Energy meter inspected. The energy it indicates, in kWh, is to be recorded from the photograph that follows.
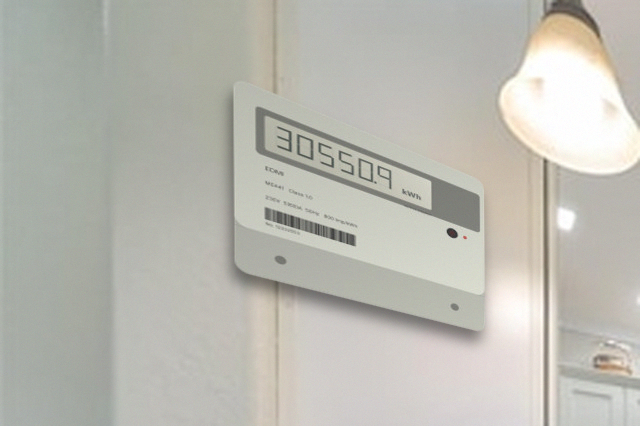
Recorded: 30550.9 kWh
